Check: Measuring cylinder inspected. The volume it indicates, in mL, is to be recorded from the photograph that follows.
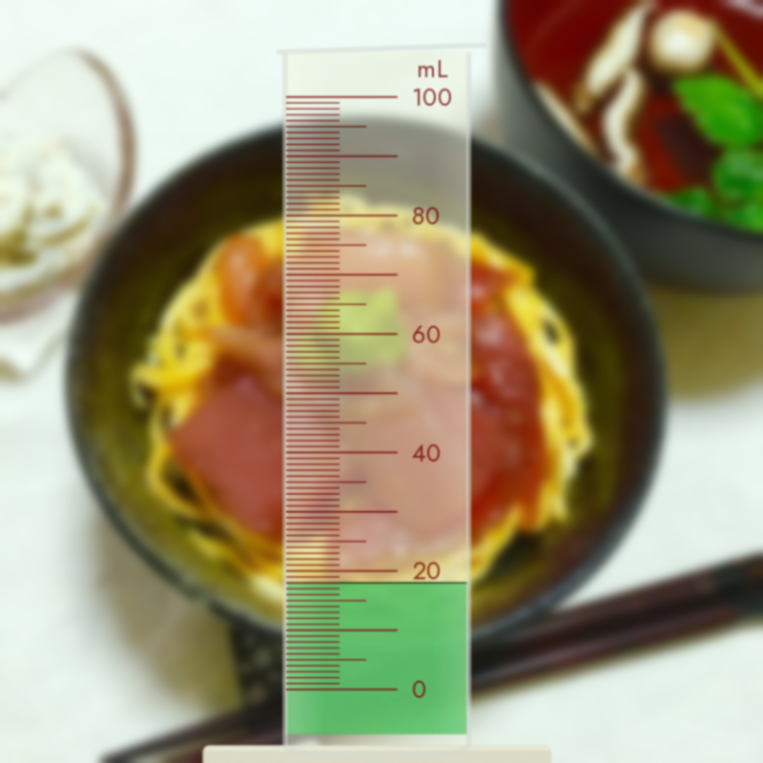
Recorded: 18 mL
